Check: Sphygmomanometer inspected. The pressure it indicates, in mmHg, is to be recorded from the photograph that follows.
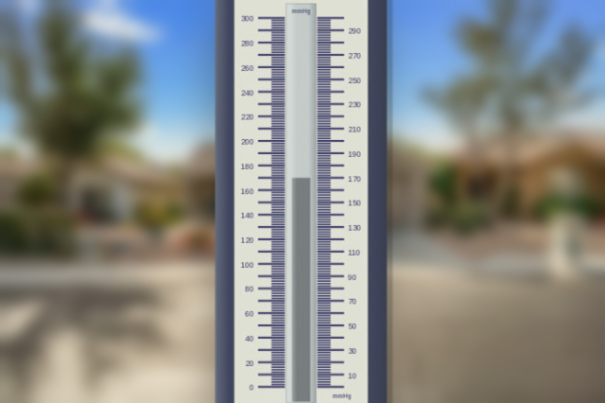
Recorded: 170 mmHg
